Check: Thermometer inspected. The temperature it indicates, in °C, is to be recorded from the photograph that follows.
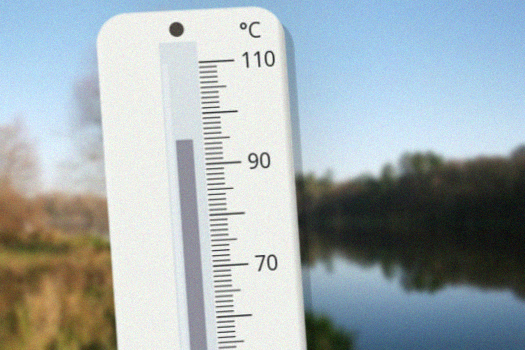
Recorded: 95 °C
